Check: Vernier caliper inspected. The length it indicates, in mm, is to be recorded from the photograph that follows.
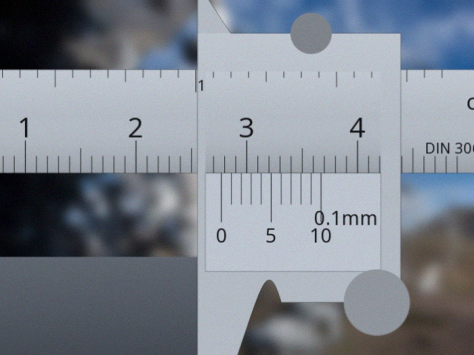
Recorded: 27.7 mm
